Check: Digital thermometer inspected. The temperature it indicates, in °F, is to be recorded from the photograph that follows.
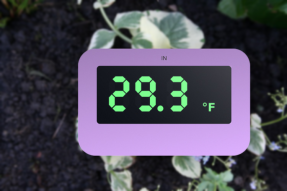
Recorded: 29.3 °F
